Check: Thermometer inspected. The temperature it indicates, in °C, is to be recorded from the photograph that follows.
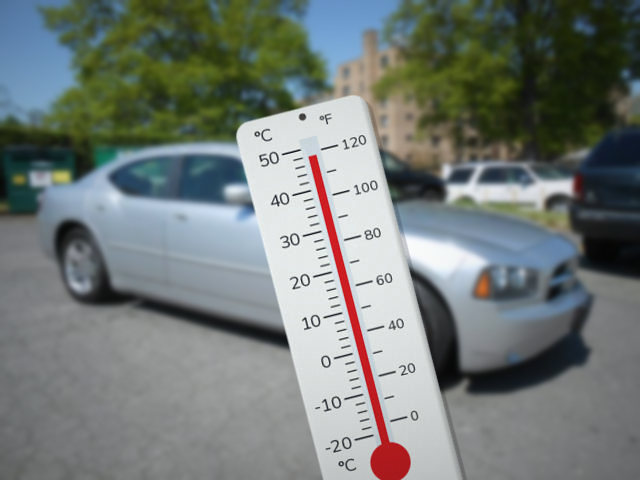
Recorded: 48 °C
